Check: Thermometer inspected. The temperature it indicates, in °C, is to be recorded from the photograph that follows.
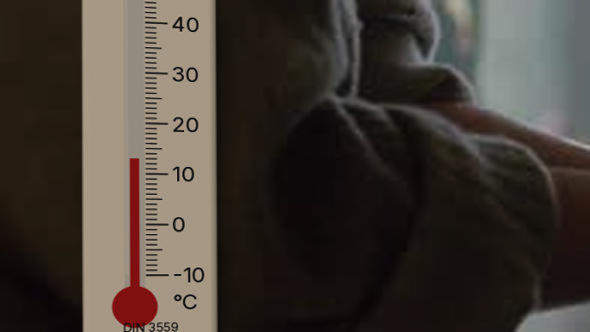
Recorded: 13 °C
